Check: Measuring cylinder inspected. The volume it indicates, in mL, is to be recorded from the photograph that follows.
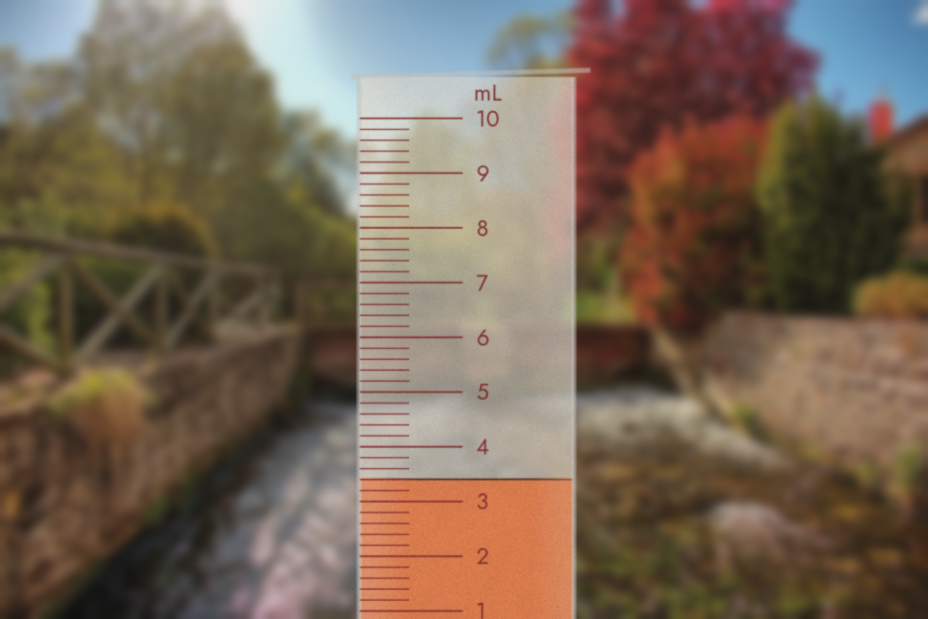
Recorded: 3.4 mL
